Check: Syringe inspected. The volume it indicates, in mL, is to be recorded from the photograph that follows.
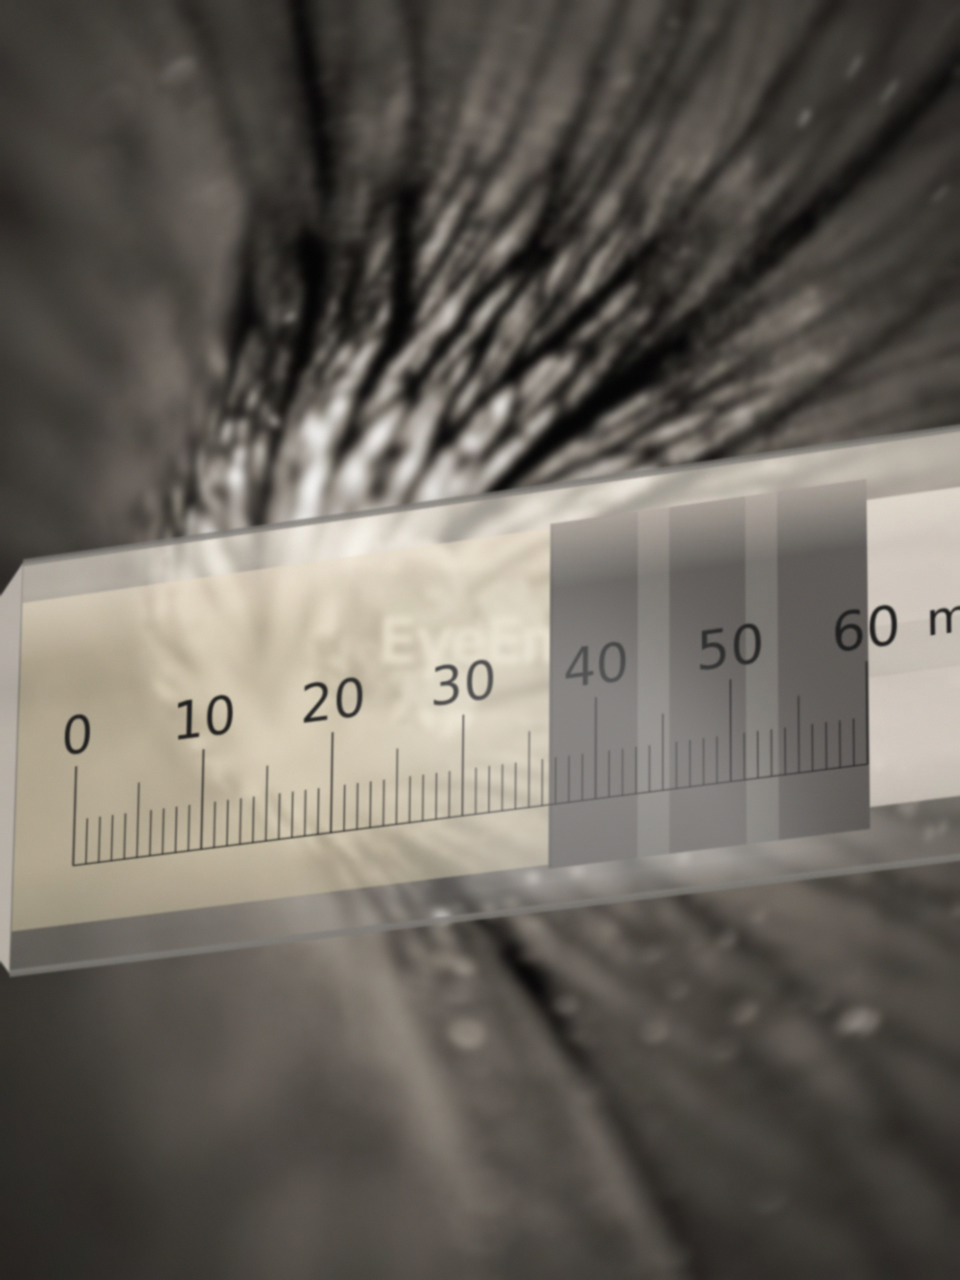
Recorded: 36.5 mL
